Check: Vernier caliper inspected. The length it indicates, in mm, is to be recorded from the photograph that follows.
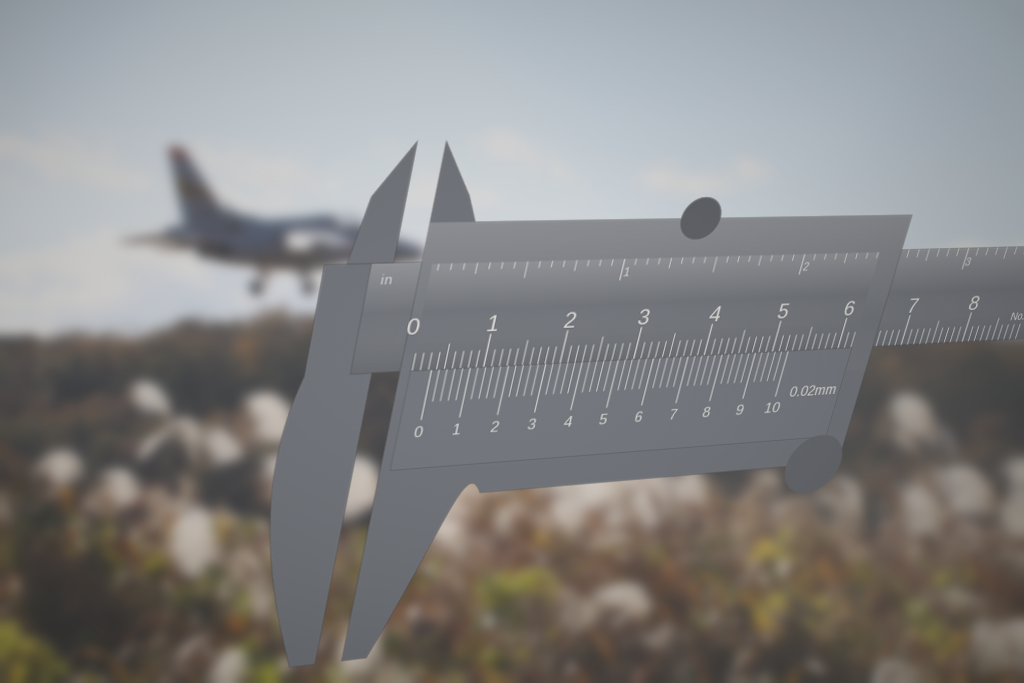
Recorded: 3.4 mm
